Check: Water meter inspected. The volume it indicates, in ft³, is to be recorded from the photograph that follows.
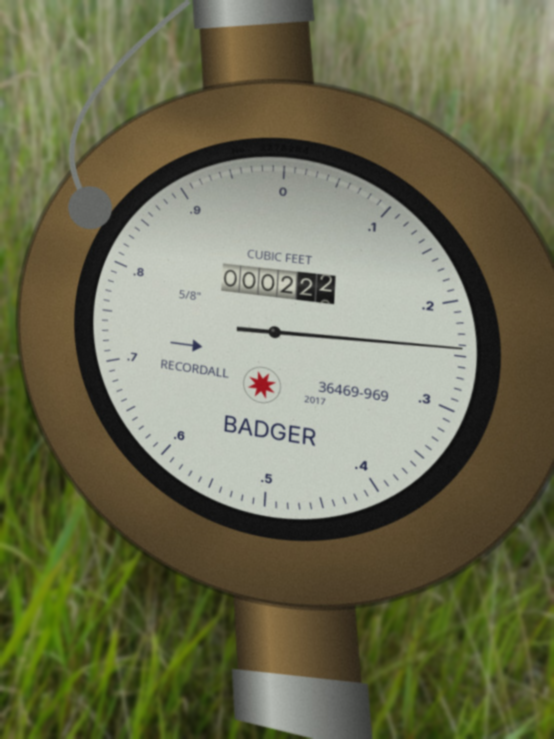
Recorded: 222.24 ft³
